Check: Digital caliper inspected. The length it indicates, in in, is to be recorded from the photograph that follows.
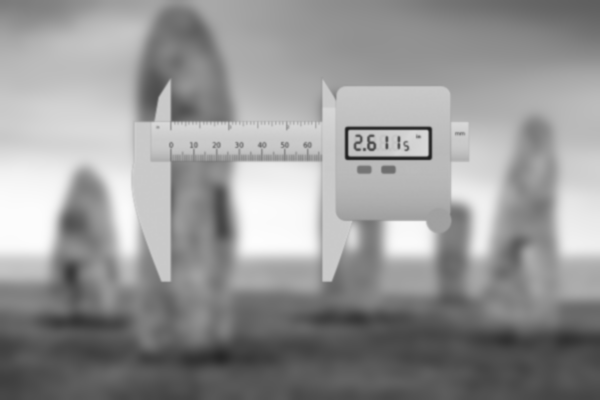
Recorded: 2.6115 in
